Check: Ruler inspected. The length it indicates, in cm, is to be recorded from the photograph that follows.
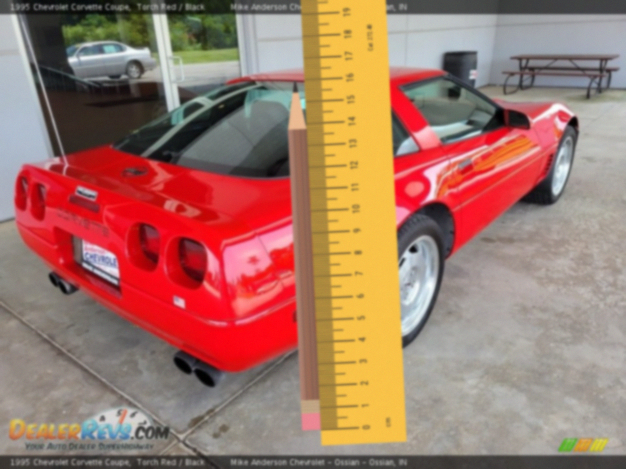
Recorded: 16 cm
